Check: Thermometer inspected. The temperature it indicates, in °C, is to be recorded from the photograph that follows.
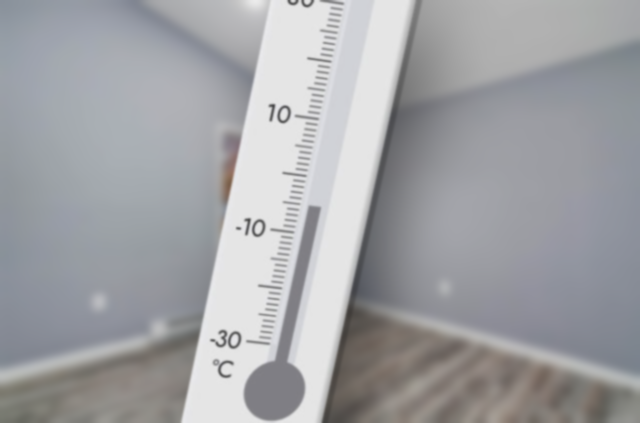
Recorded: -5 °C
